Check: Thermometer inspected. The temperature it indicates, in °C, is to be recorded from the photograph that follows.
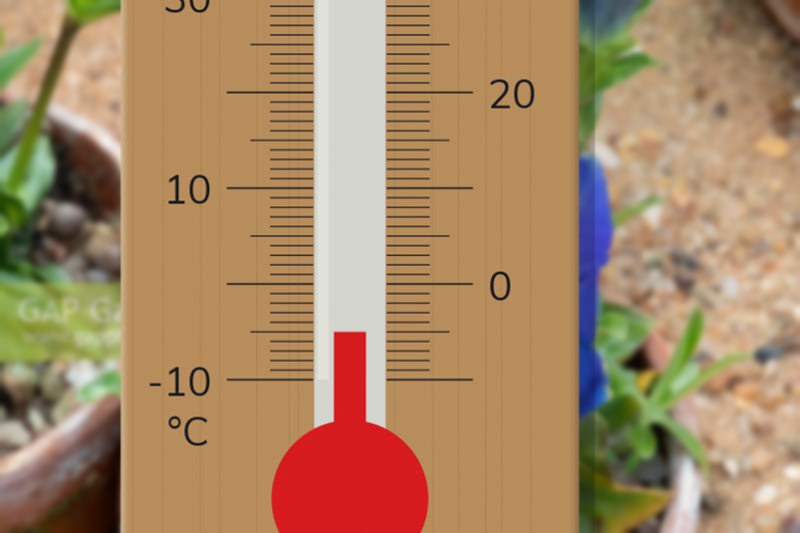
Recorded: -5 °C
